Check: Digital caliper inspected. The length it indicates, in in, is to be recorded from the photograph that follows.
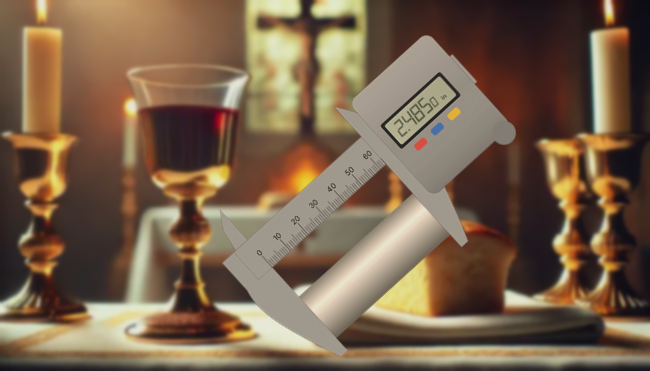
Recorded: 2.4850 in
